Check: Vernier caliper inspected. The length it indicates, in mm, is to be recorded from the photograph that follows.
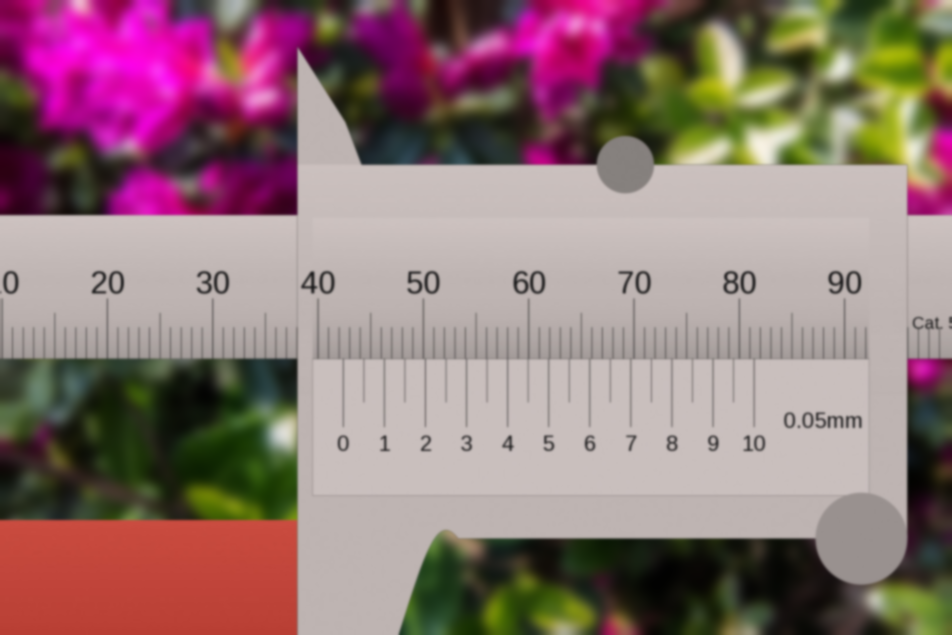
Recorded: 42.4 mm
